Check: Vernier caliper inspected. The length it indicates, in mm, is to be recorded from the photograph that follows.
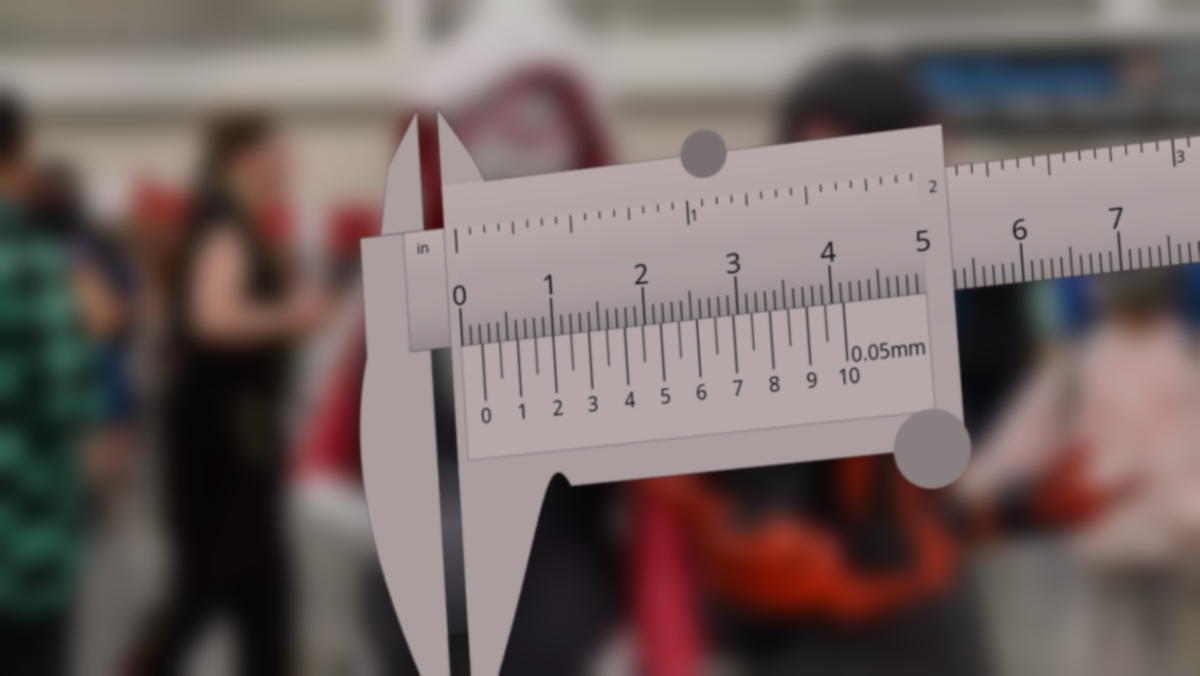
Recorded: 2.2 mm
